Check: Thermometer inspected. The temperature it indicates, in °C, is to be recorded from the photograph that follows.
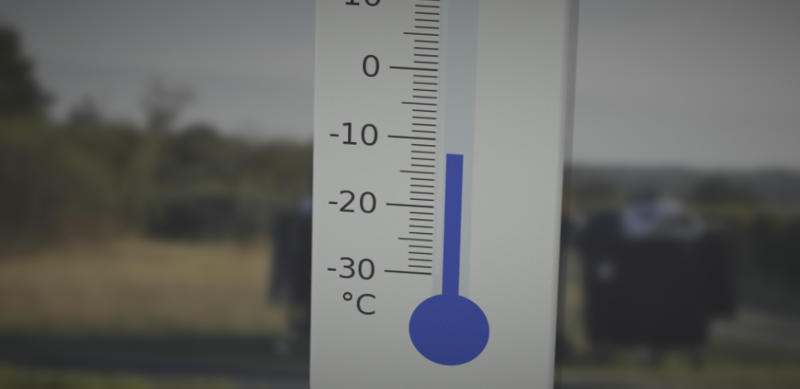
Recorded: -12 °C
